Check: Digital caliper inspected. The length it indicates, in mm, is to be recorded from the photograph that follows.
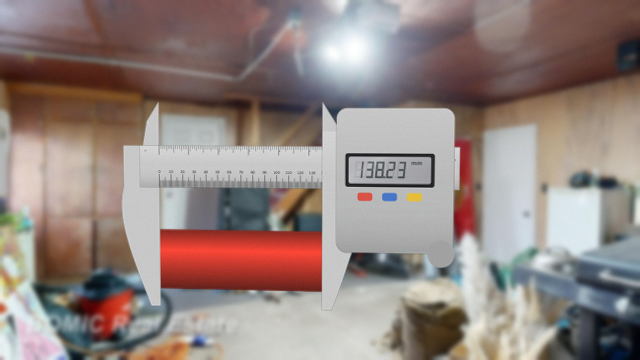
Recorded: 138.23 mm
